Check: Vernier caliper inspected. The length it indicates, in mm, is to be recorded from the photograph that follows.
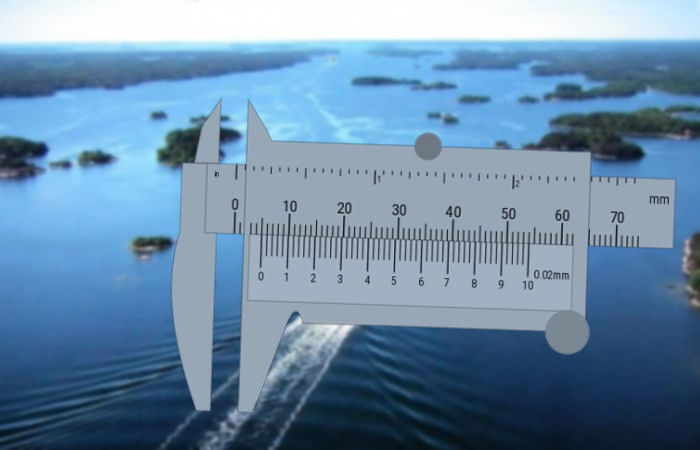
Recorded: 5.0 mm
